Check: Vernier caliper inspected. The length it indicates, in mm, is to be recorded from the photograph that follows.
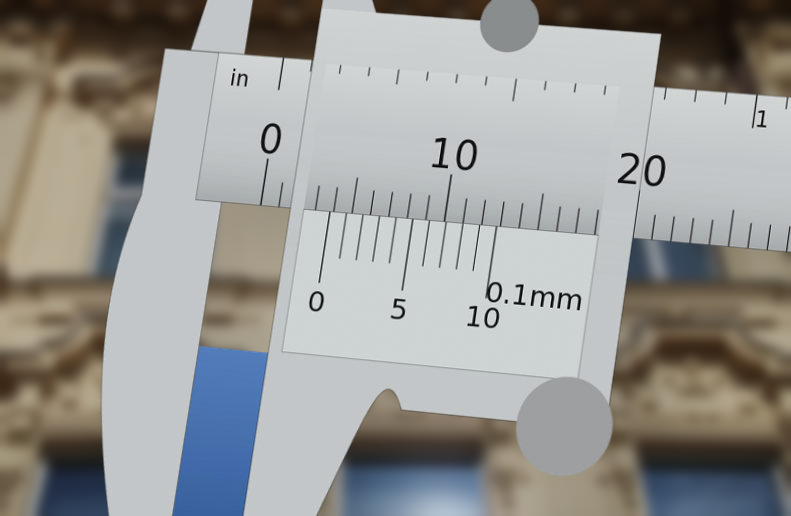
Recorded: 3.8 mm
